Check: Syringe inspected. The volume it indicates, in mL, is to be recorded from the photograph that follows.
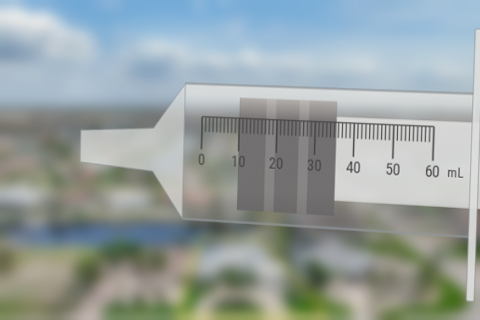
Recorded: 10 mL
